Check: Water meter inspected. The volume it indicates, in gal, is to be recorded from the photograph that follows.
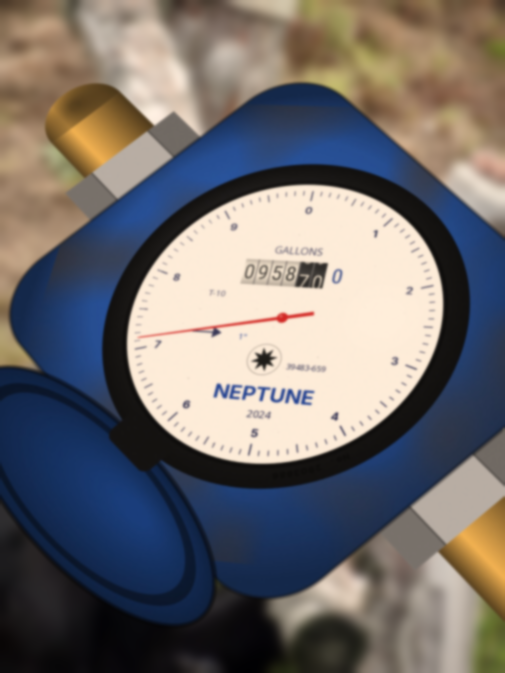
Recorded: 958697.1 gal
